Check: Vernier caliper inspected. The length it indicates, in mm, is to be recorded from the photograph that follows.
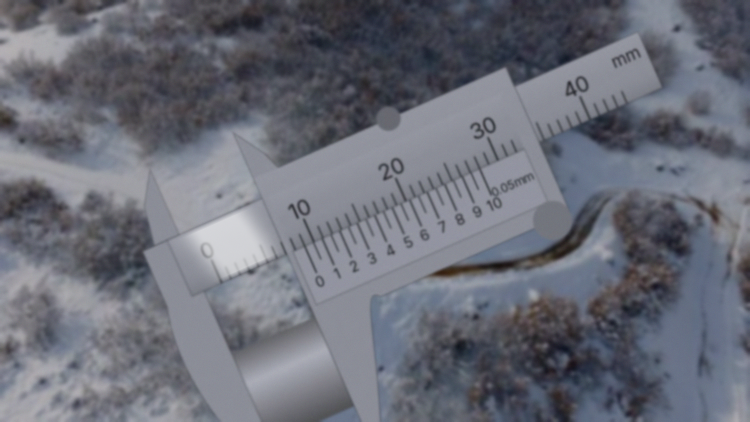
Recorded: 9.0 mm
